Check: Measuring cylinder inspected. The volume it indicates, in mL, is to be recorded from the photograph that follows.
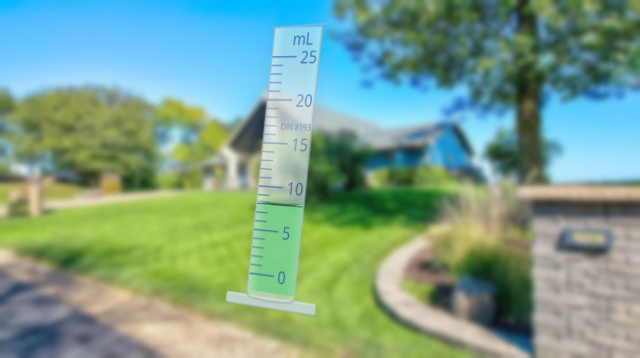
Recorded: 8 mL
